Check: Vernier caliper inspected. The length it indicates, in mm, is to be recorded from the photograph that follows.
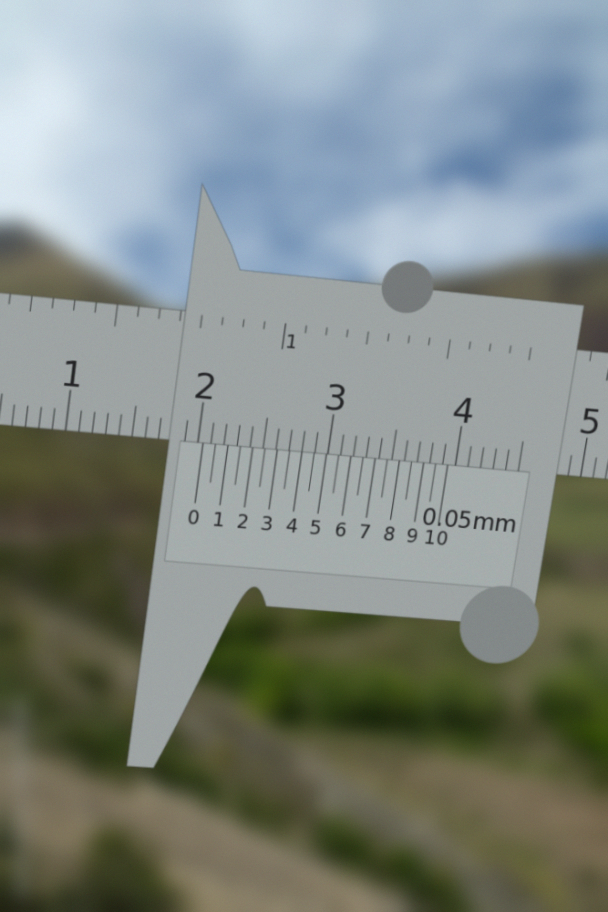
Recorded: 20.4 mm
